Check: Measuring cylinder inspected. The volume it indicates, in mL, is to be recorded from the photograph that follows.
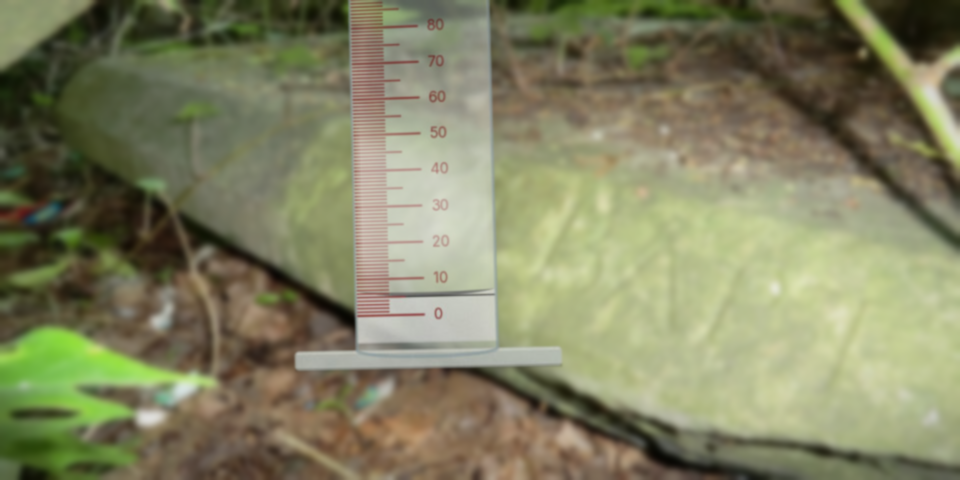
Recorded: 5 mL
